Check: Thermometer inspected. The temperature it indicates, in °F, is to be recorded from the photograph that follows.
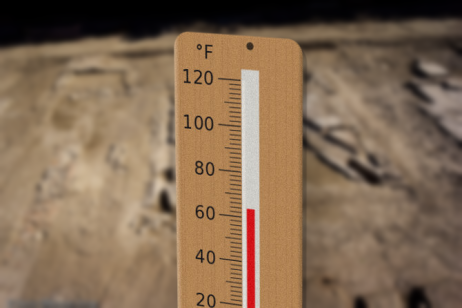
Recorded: 64 °F
